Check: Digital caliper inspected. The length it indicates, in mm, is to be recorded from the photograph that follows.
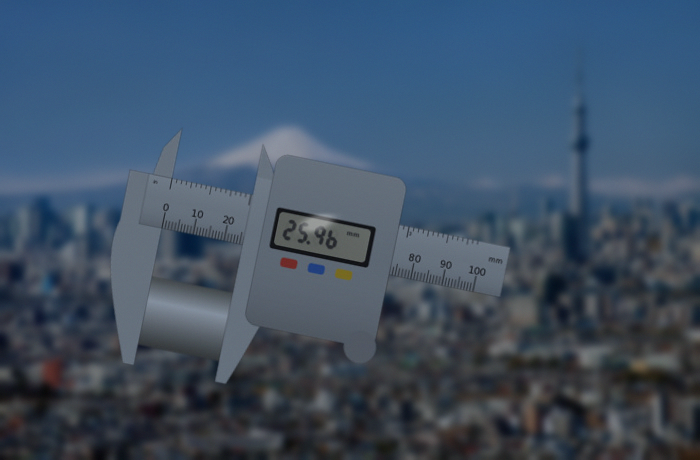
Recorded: 25.96 mm
